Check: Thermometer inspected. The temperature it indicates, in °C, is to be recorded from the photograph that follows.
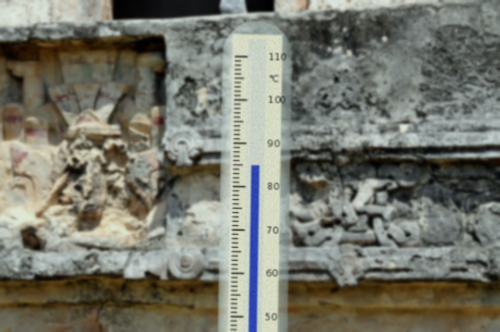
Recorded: 85 °C
